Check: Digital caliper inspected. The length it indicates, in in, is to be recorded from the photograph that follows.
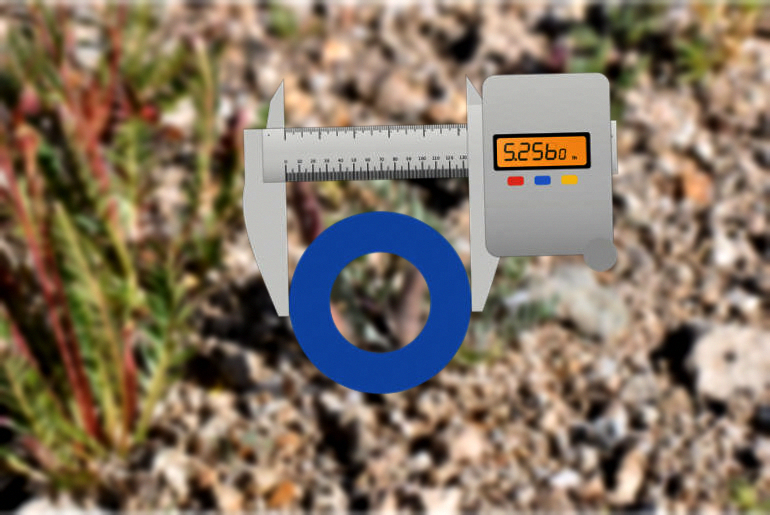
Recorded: 5.2560 in
